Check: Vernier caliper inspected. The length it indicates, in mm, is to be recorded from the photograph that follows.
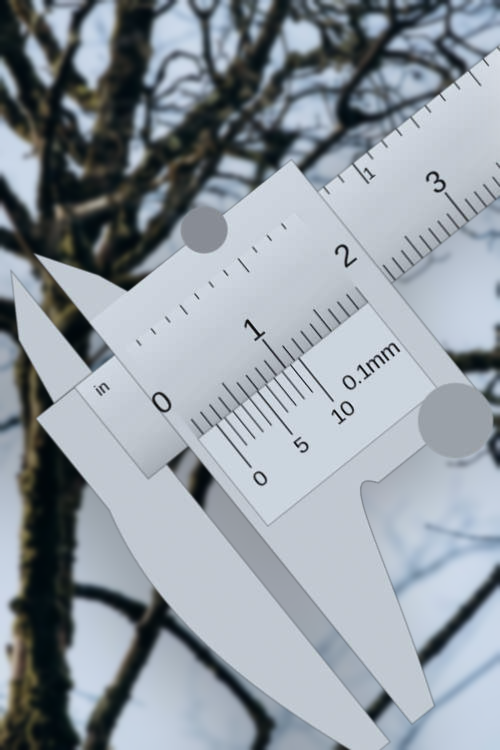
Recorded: 2.4 mm
